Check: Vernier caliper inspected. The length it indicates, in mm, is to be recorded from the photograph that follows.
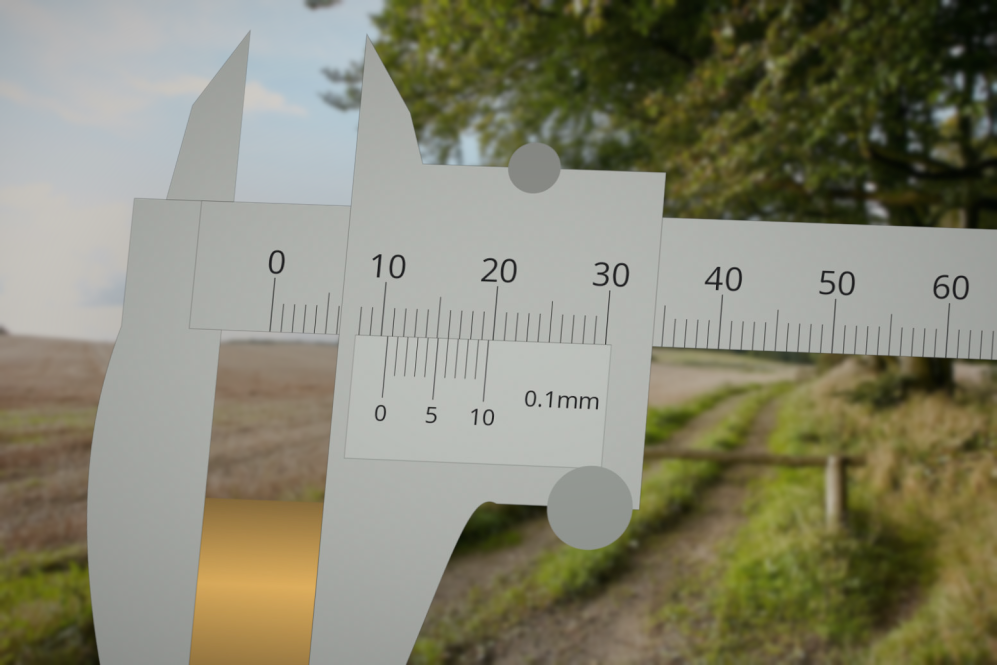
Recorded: 10.6 mm
